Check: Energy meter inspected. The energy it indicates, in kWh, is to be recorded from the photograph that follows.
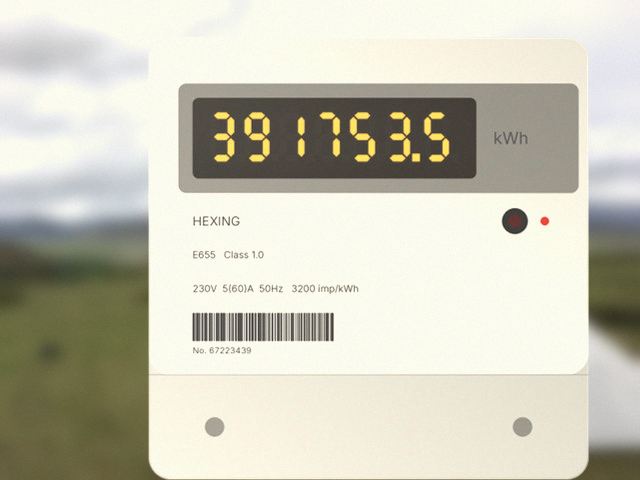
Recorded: 391753.5 kWh
